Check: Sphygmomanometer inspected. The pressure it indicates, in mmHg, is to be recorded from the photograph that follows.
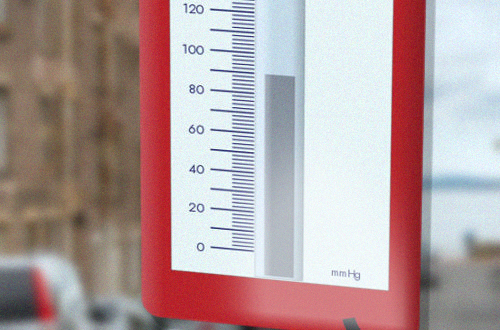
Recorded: 90 mmHg
